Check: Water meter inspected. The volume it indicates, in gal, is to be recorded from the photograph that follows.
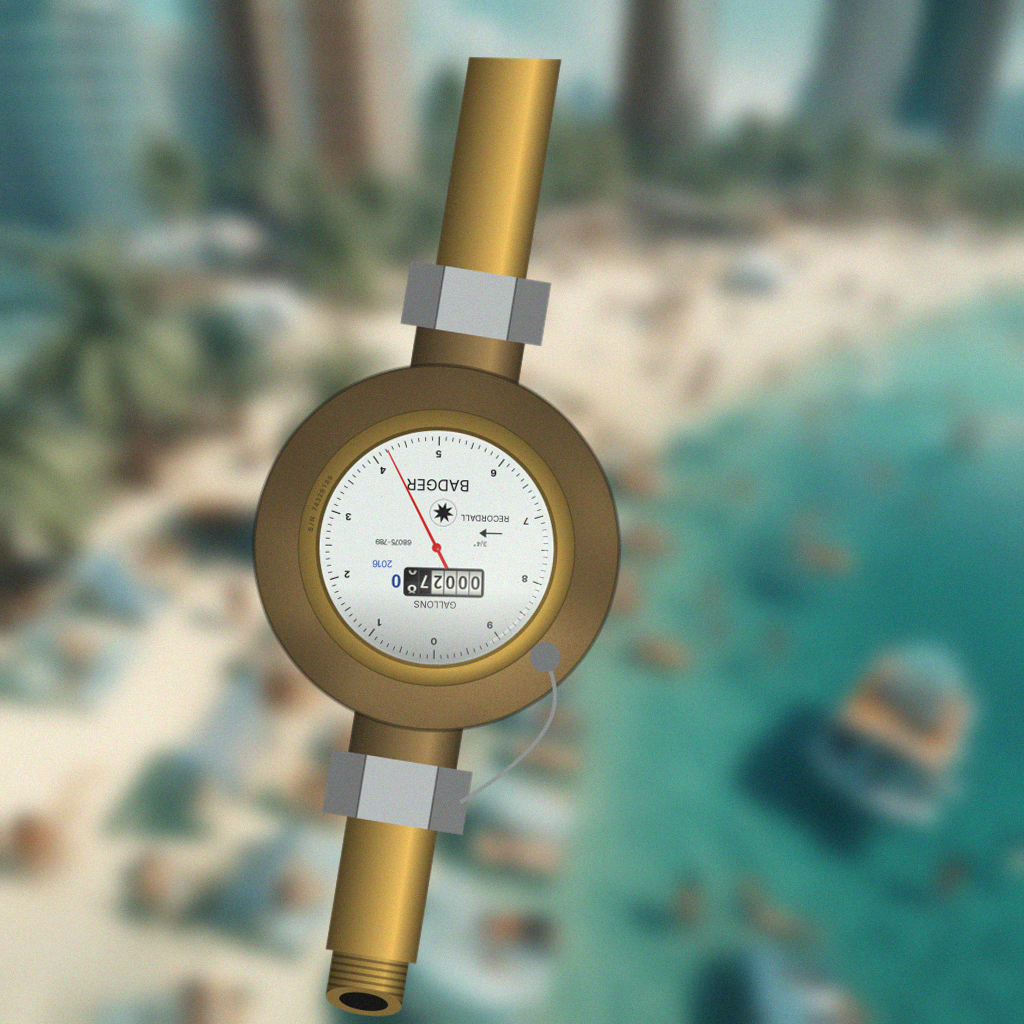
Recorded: 2784.2 gal
